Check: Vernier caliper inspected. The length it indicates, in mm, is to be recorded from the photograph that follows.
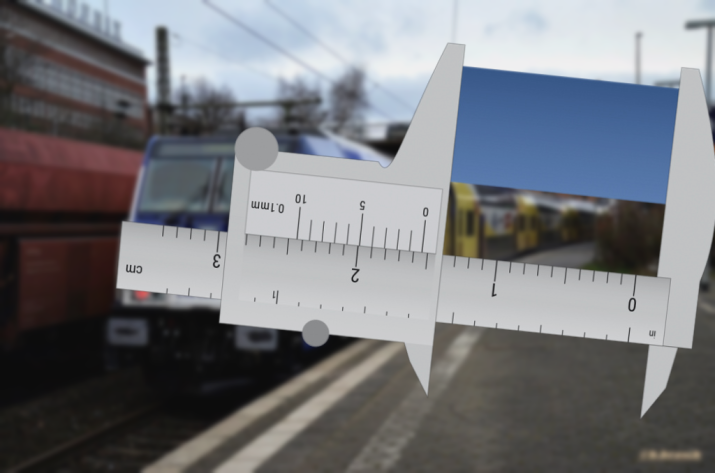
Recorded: 15.4 mm
